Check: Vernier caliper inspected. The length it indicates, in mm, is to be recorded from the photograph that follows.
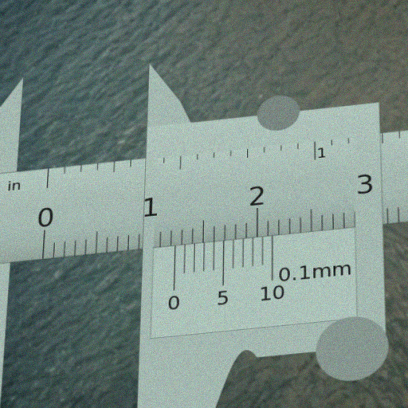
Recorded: 12.4 mm
